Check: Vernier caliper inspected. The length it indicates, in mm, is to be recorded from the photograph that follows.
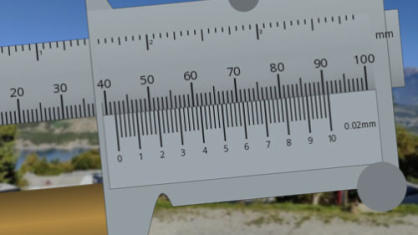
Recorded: 42.0 mm
